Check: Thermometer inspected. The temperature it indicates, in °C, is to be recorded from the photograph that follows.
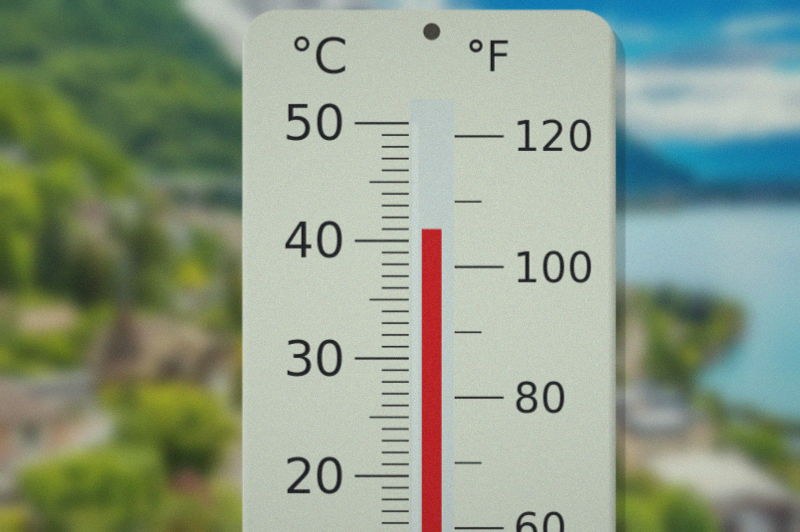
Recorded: 41 °C
